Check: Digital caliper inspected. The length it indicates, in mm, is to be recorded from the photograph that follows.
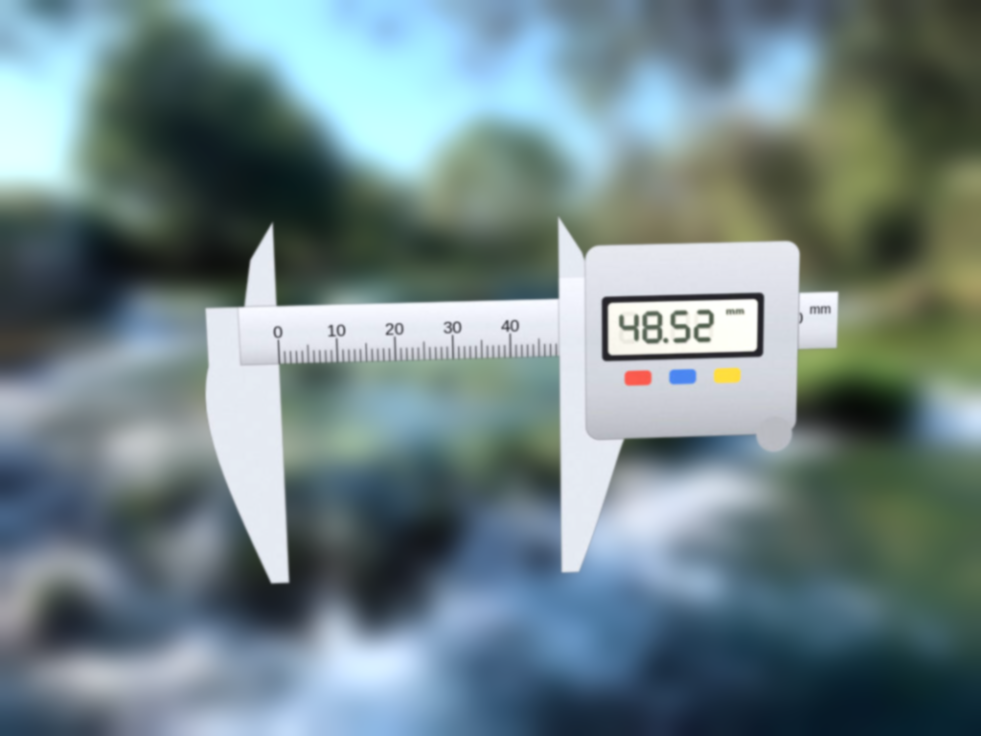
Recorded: 48.52 mm
